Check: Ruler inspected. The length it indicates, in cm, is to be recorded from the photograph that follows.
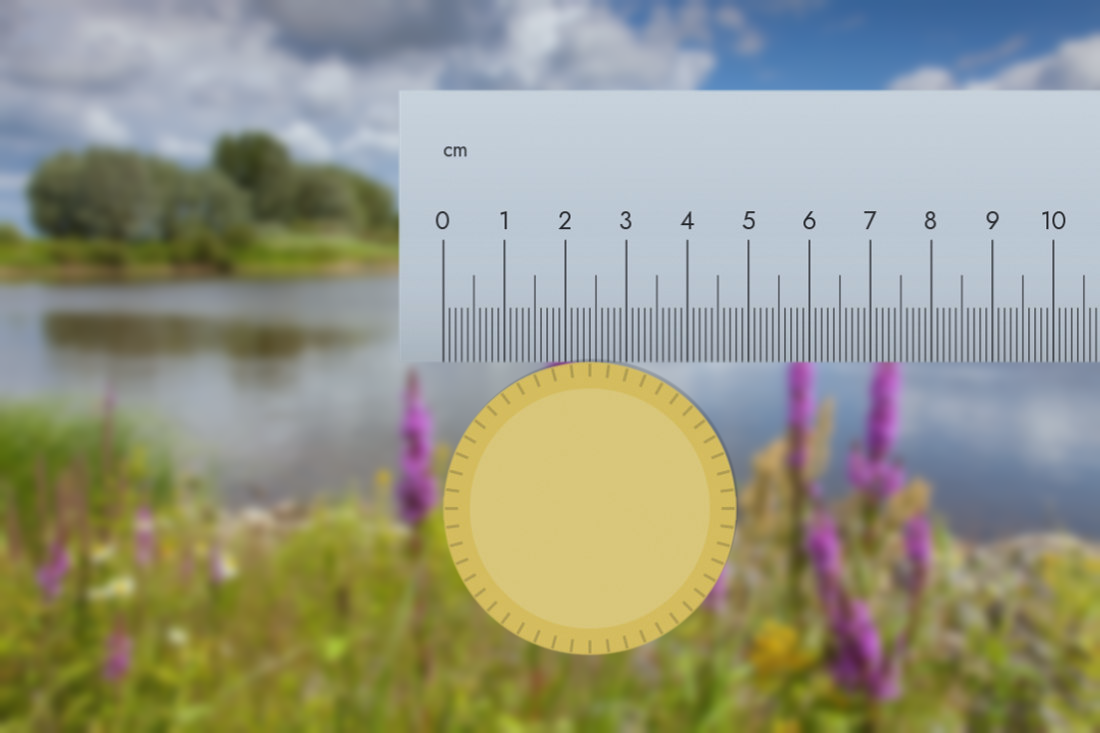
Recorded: 4.8 cm
